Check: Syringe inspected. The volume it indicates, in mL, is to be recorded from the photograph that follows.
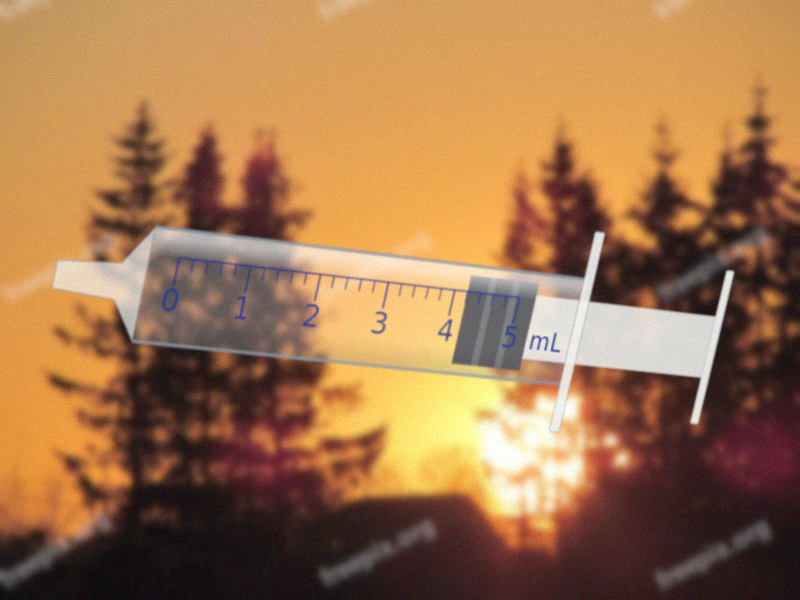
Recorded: 4.2 mL
